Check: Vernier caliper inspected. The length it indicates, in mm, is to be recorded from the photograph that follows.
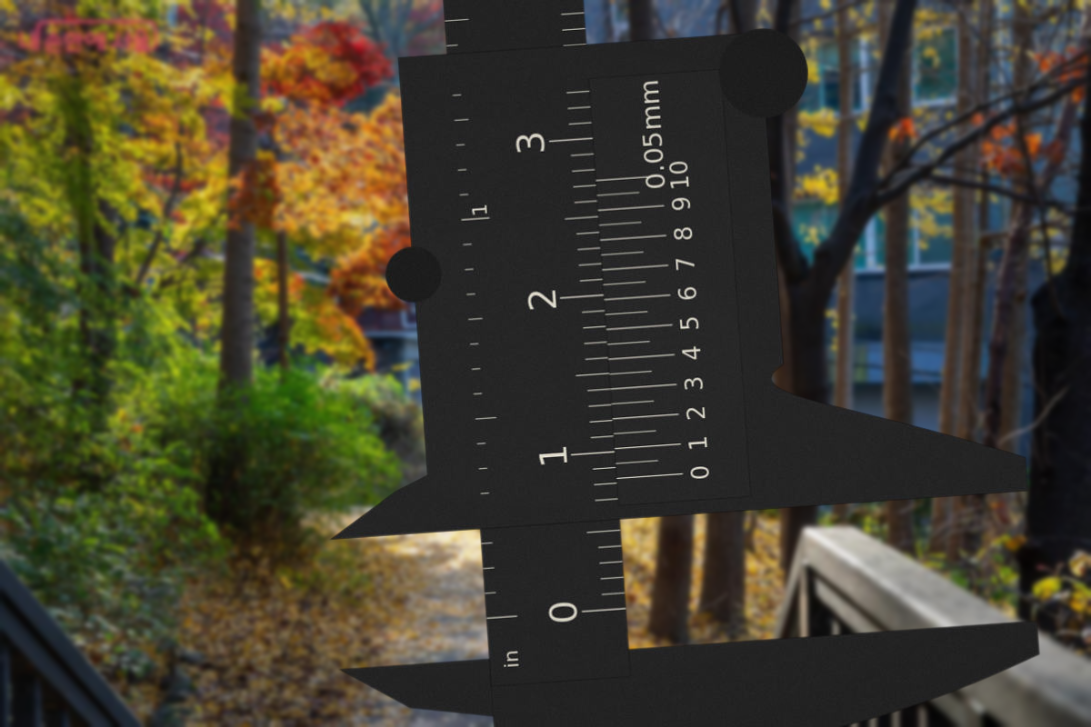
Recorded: 8.3 mm
